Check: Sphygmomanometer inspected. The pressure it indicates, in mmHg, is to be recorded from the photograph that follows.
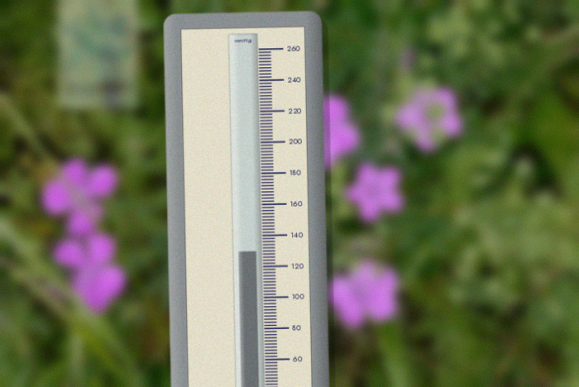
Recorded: 130 mmHg
